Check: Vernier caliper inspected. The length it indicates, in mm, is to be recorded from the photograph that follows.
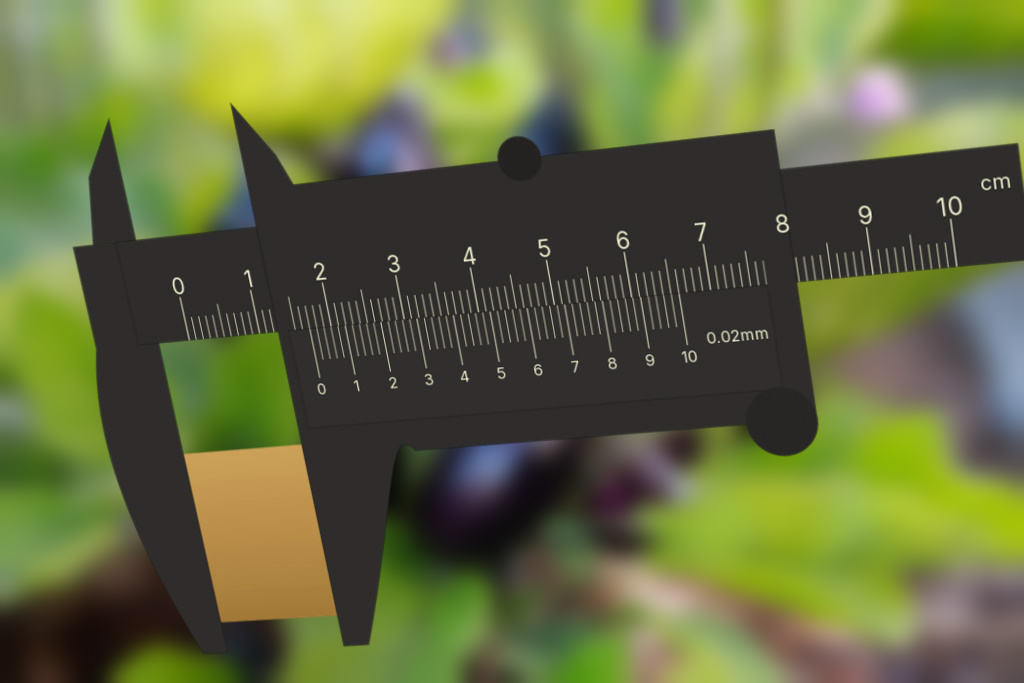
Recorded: 17.0 mm
